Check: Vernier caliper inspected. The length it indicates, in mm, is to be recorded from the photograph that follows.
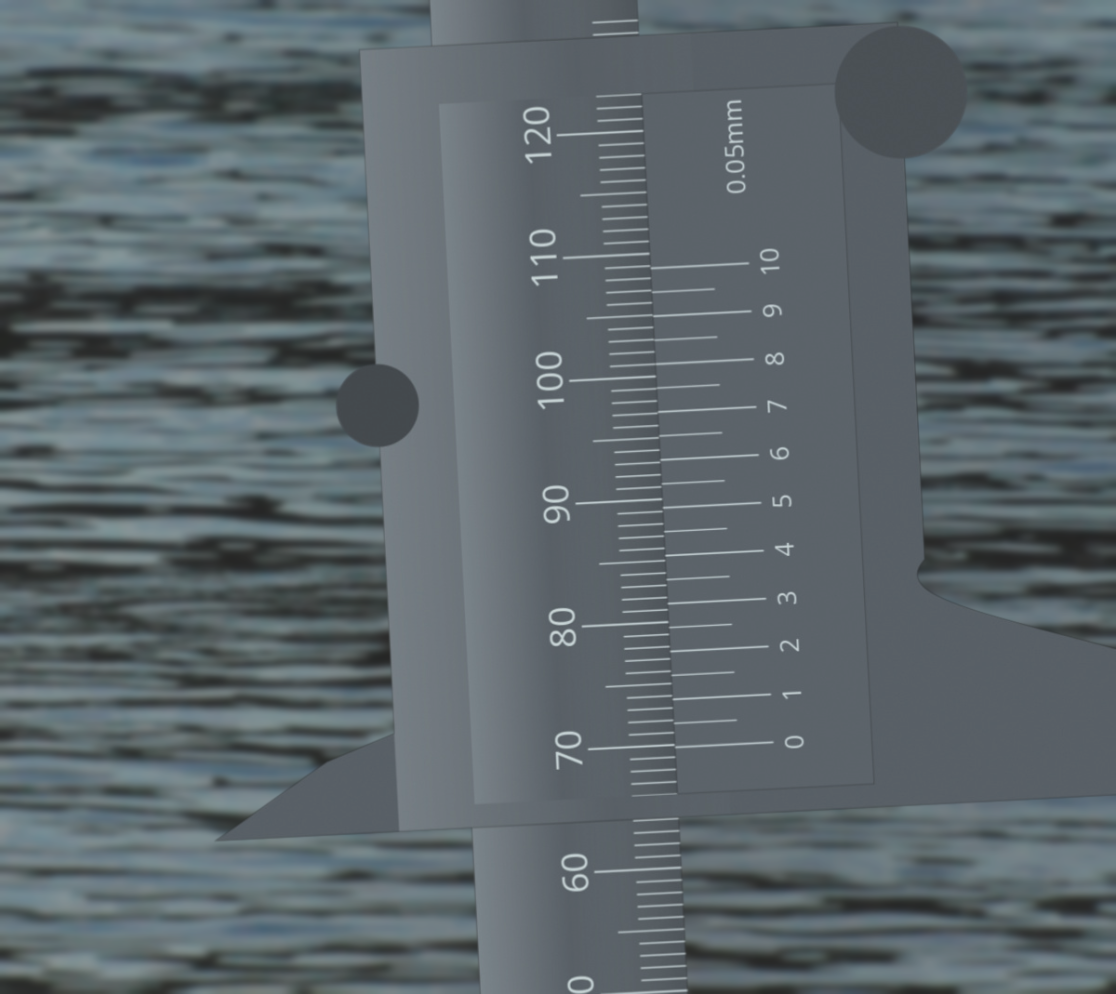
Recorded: 69.8 mm
